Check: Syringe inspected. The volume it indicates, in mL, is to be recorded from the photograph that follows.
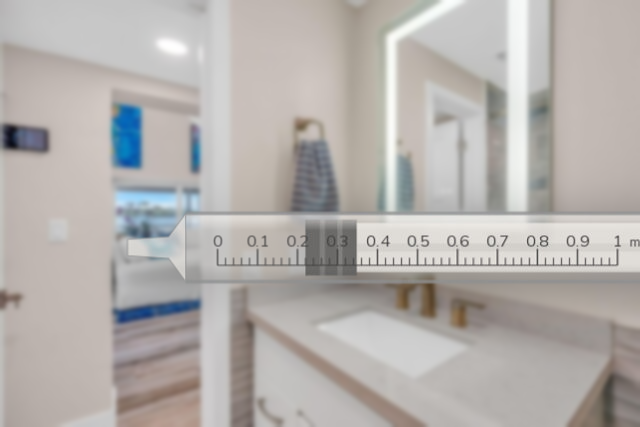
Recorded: 0.22 mL
